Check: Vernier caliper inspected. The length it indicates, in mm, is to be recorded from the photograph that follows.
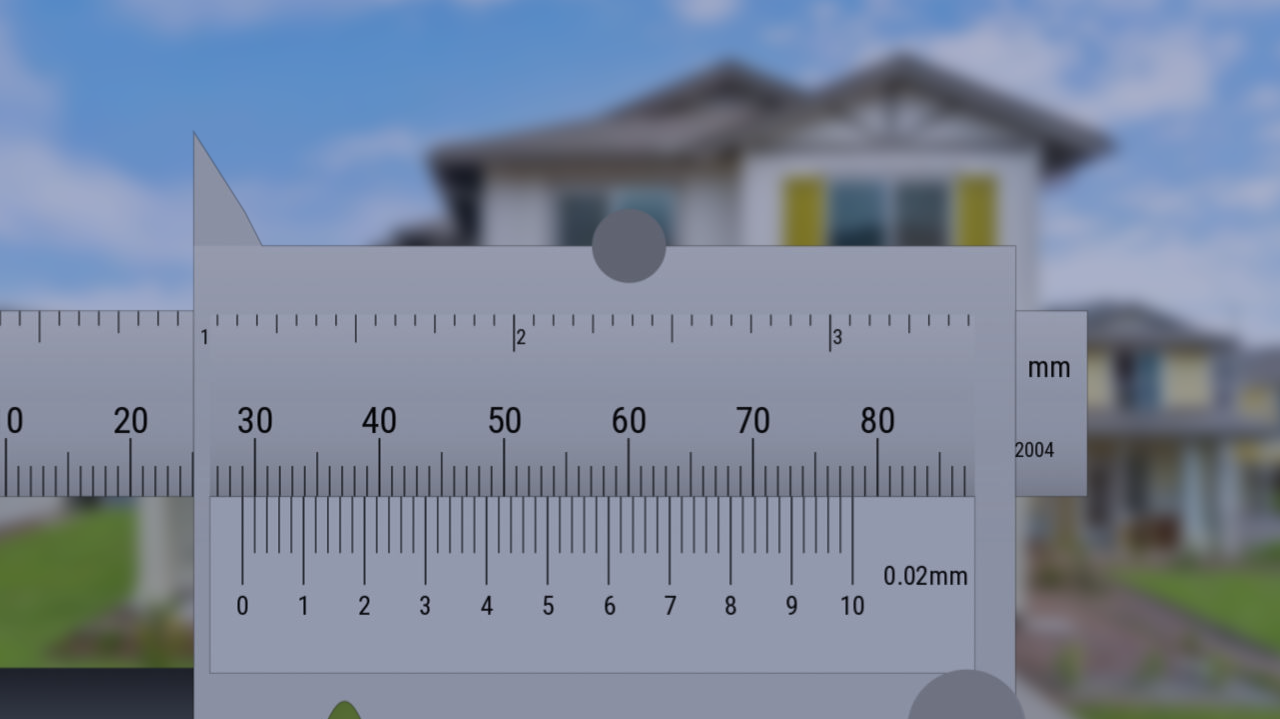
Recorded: 29.0 mm
